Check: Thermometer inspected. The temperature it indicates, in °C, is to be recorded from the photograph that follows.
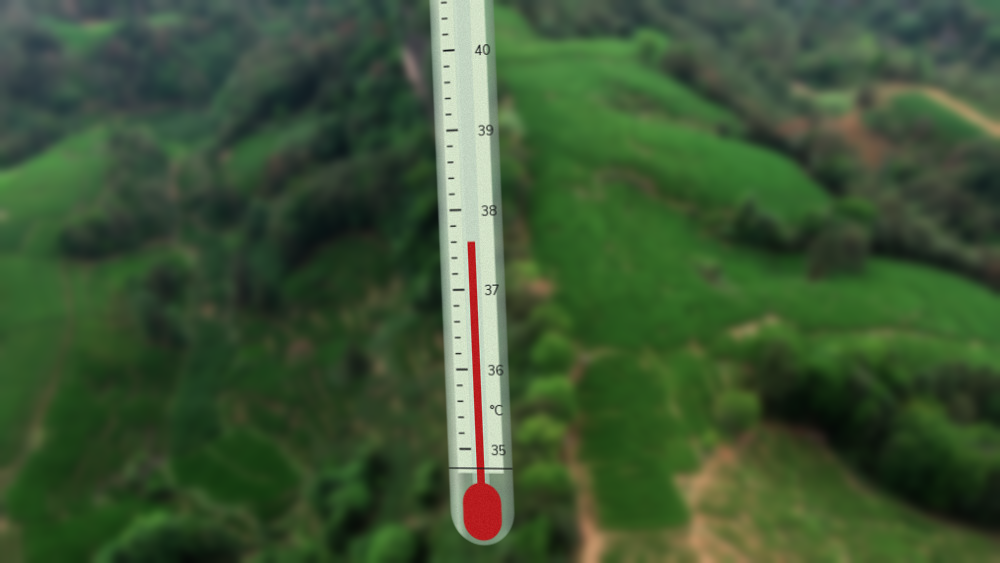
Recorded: 37.6 °C
